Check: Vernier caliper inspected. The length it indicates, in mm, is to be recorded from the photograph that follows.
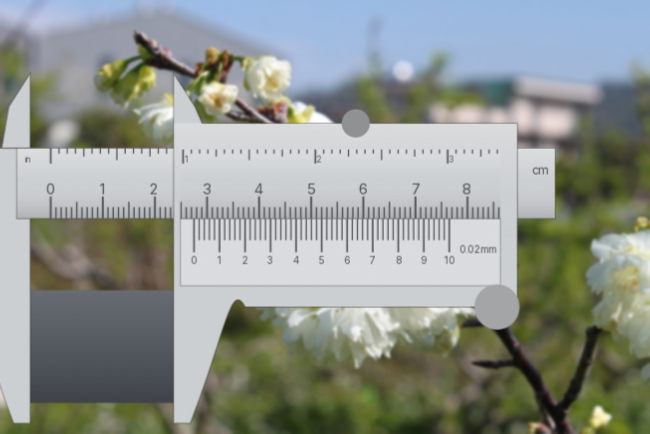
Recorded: 27.5 mm
